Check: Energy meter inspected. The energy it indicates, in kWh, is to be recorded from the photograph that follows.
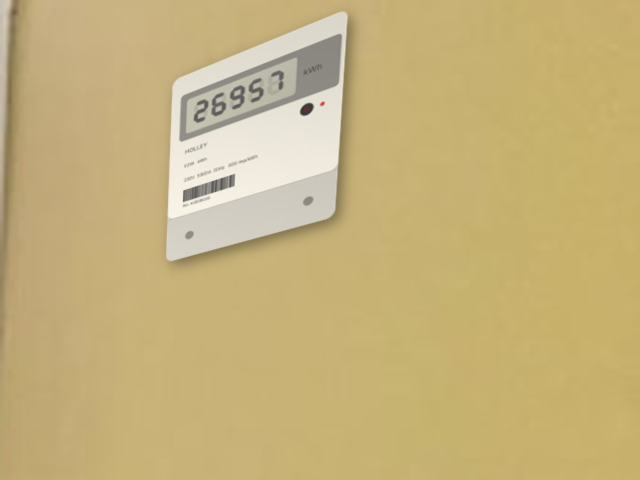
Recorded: 26957 kWh
